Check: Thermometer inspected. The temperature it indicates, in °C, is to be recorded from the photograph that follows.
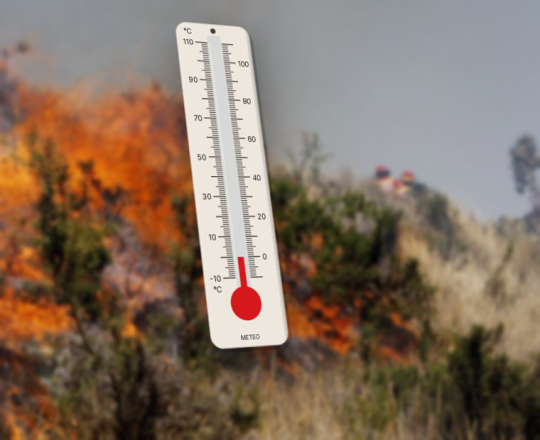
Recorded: 0 °C
